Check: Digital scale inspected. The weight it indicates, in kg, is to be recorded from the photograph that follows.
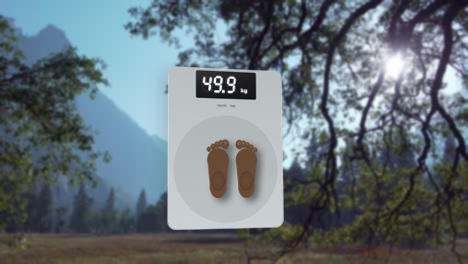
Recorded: 49.9 kg
